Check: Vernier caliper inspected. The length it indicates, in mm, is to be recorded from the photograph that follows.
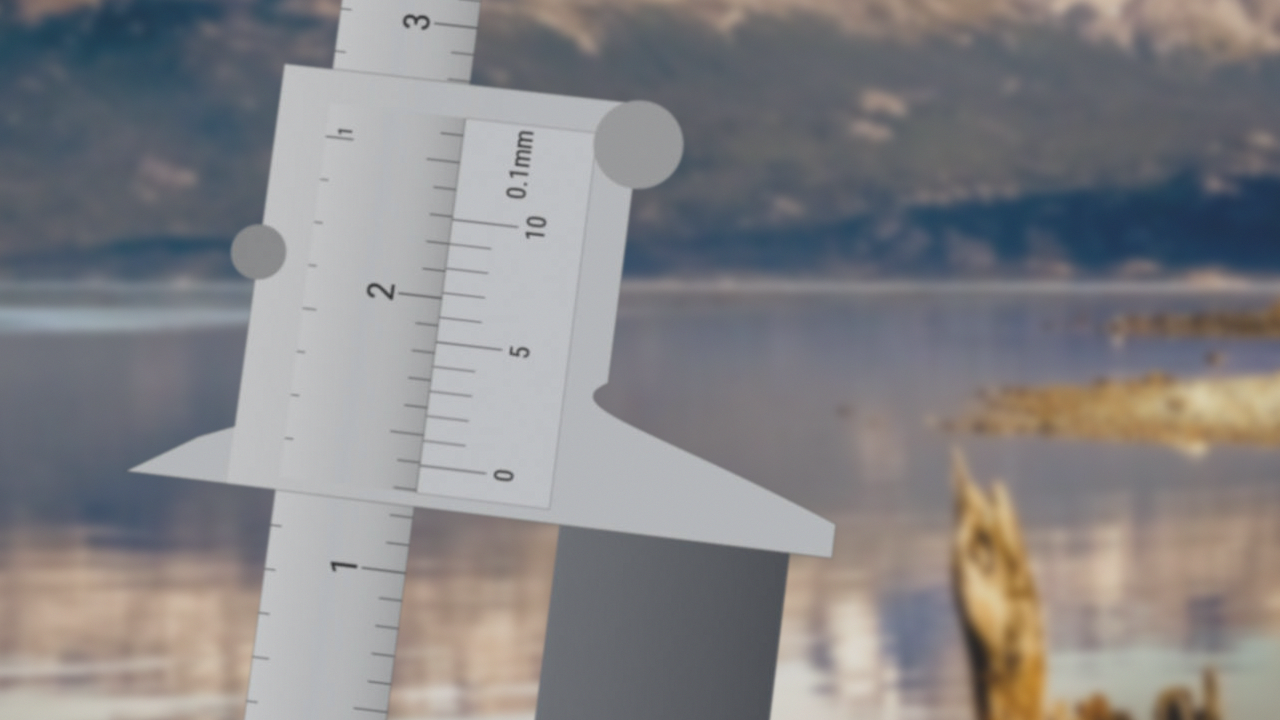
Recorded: 13.9 mm
